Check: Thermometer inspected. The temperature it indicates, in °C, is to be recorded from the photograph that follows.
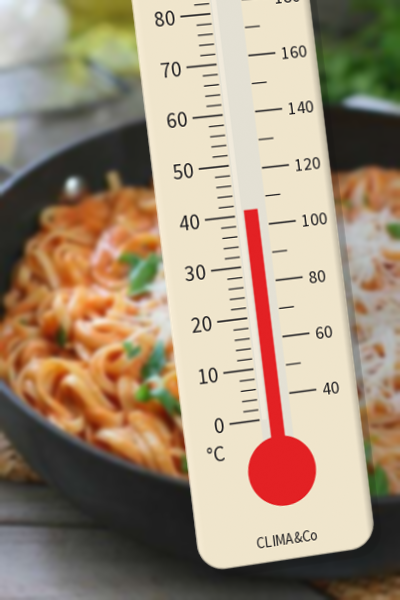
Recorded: 41 °C
